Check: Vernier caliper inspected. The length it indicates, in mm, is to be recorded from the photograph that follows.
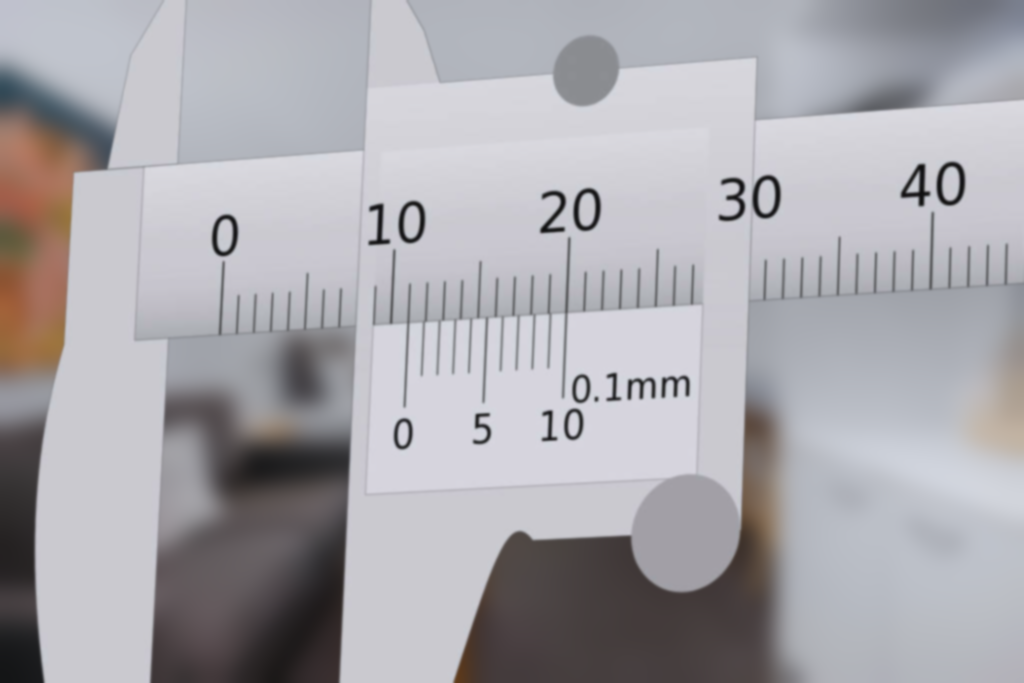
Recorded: 11.0 mm
